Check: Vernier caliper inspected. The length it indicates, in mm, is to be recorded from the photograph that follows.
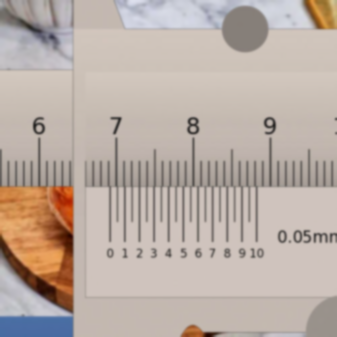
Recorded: 69.2 mm
